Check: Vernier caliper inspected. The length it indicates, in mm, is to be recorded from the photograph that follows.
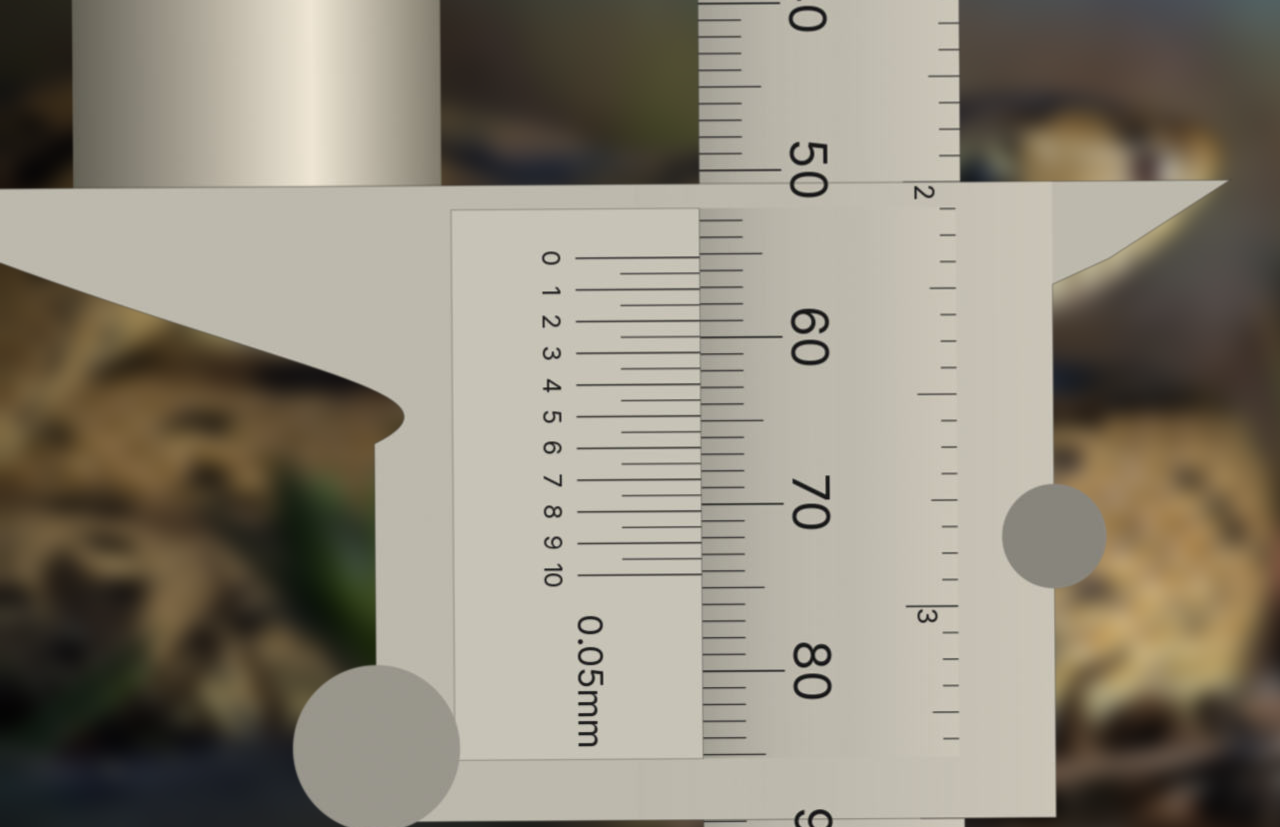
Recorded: 55.2 mm
